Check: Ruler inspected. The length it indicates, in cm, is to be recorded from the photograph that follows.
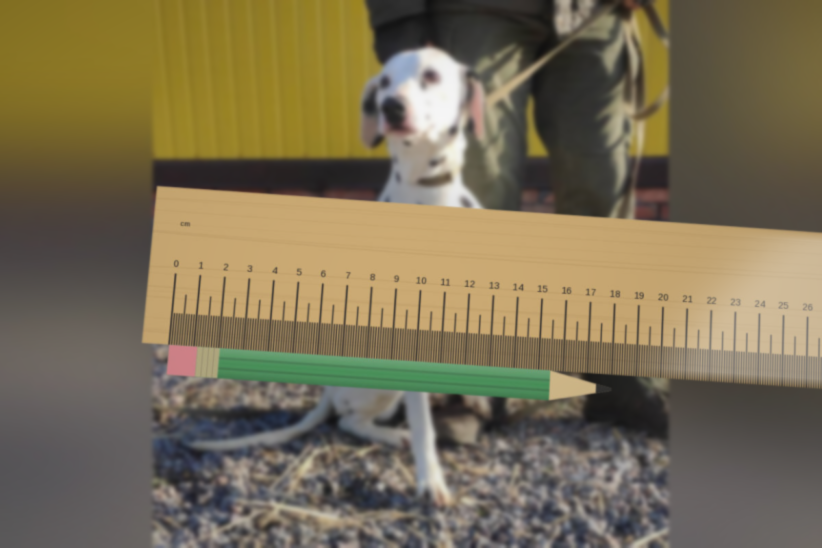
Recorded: 18 cm
